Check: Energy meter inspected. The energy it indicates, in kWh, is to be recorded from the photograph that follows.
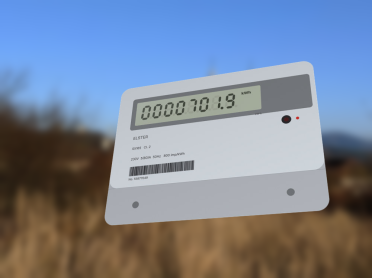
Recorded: 701.9 kWh
